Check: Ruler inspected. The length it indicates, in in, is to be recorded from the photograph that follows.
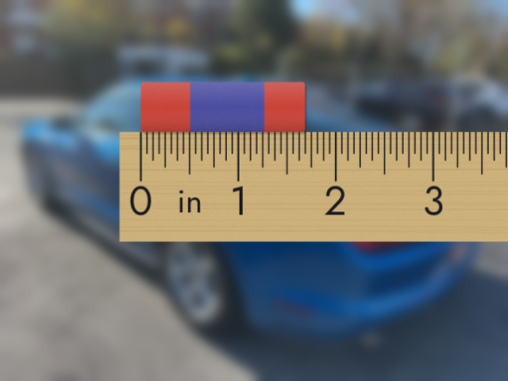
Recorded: 1.6875 in
